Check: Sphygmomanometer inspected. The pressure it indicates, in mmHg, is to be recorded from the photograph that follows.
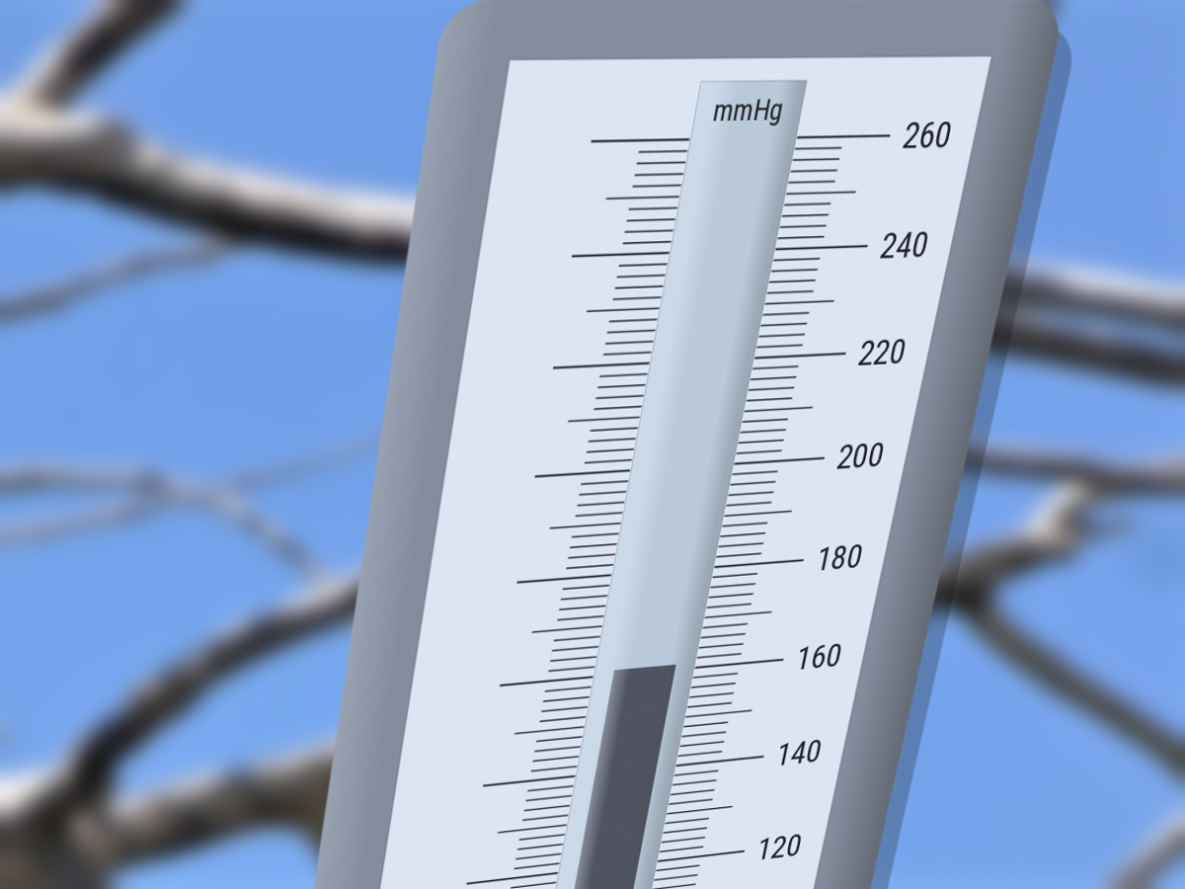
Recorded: 161 mmHg
